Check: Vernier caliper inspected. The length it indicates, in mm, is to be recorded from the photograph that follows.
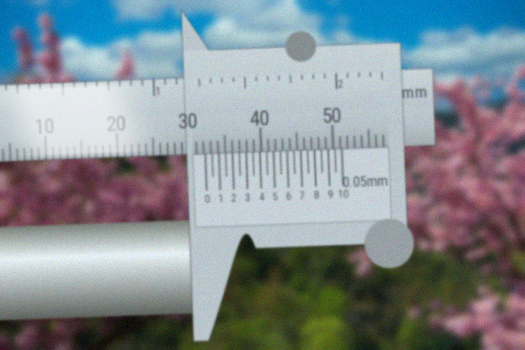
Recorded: 32.2 mm
